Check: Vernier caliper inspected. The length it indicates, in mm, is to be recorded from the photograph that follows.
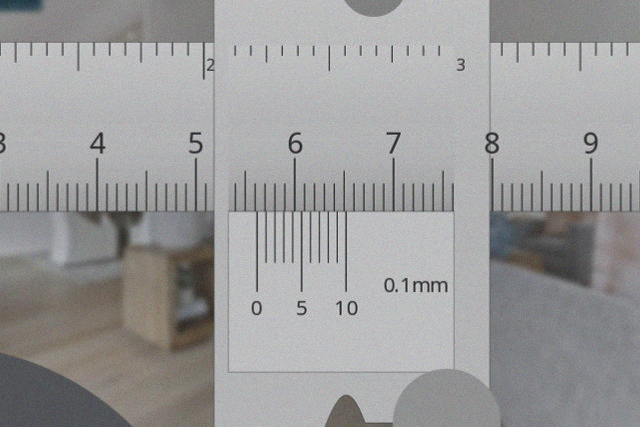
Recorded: 56.2 mm
